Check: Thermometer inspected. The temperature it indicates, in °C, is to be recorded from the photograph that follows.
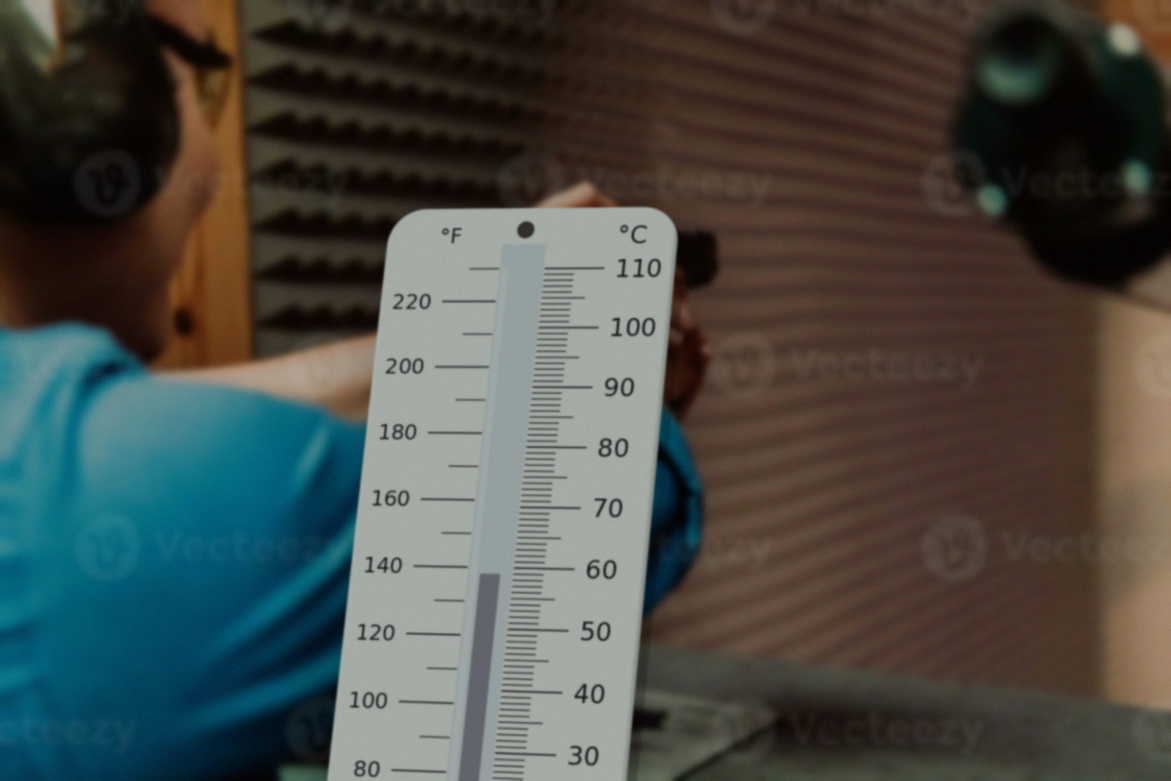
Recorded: 59 °C
